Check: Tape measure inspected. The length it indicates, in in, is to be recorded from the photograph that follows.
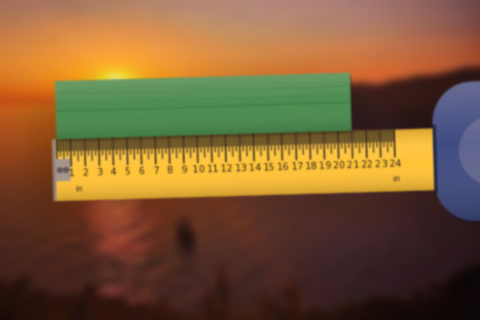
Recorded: 21 in
